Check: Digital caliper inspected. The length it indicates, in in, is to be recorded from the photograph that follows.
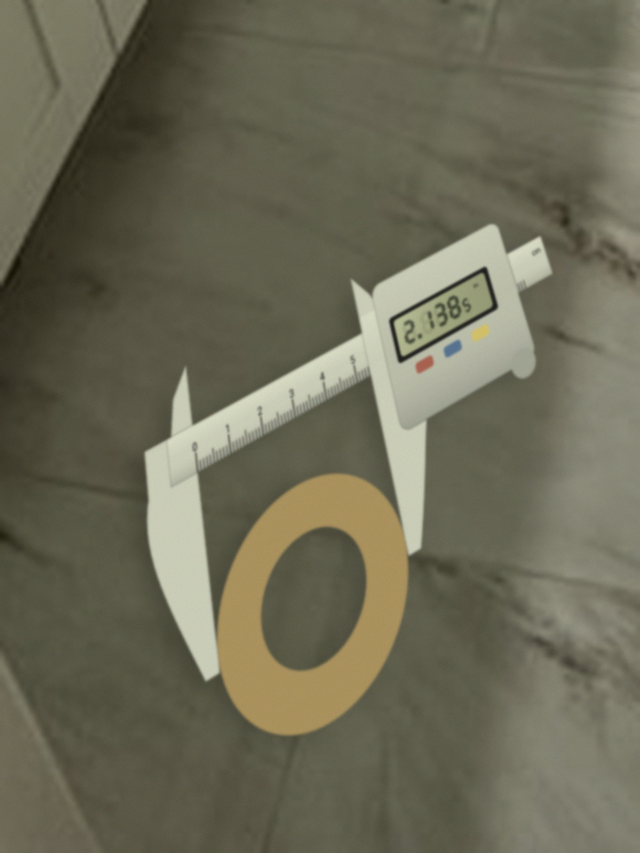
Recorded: 2.1385 in
